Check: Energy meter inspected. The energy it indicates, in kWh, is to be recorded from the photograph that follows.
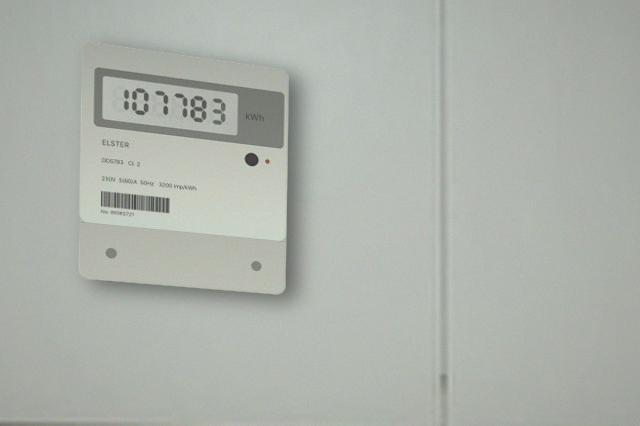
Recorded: 107783 kWh
